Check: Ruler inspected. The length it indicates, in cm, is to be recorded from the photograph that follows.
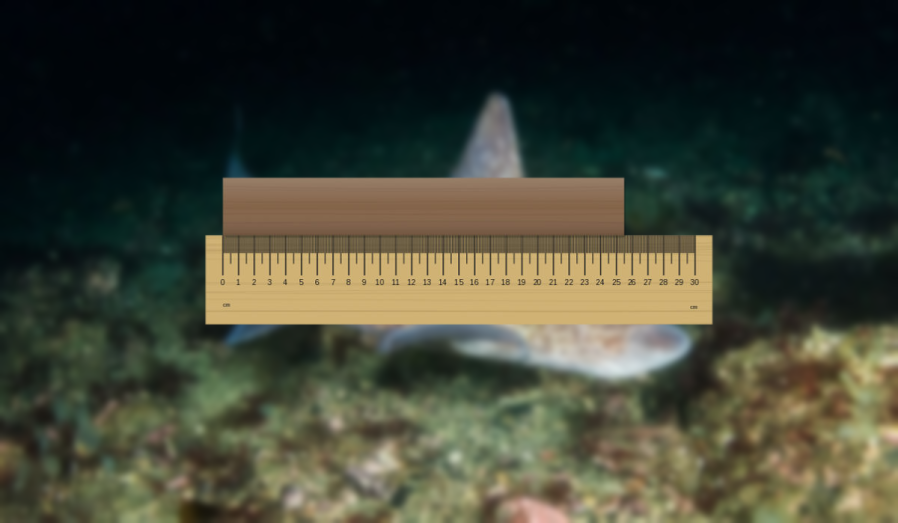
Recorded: 25.5 cm
